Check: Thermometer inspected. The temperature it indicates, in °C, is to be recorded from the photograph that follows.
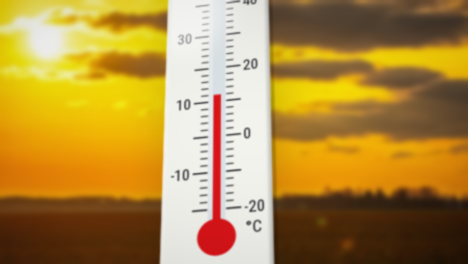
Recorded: 12 °C
